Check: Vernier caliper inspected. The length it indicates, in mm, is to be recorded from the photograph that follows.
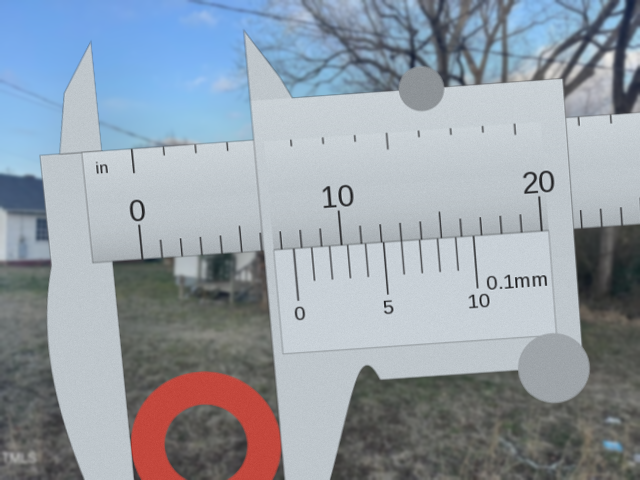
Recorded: 7.6 mm
